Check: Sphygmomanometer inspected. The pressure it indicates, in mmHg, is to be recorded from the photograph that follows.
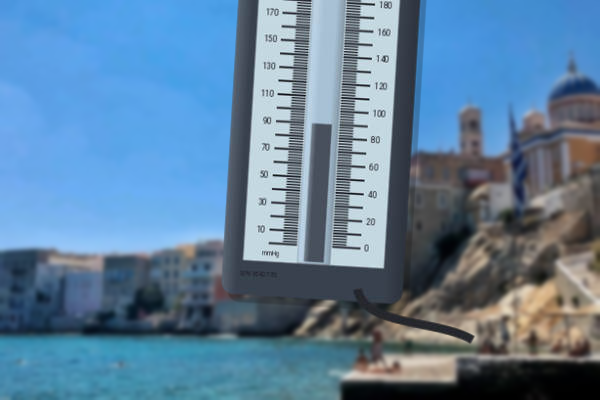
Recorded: 90 mmHg
